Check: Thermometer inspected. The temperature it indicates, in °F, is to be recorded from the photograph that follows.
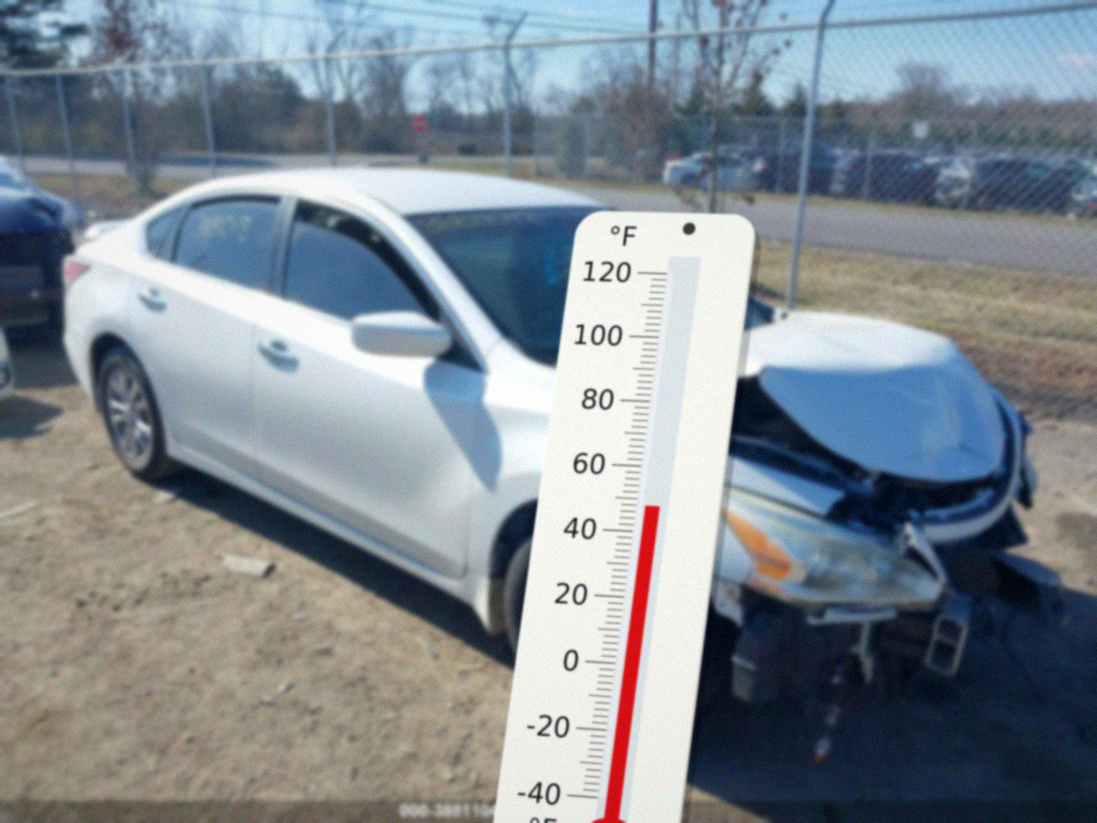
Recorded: 48 °F
